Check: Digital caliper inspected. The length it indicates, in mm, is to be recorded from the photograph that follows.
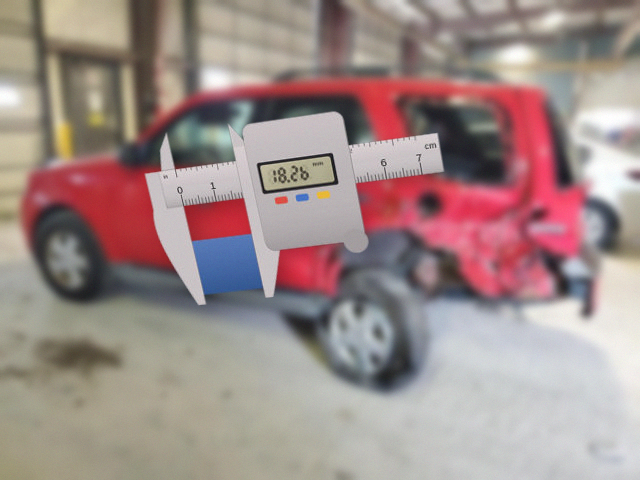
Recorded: 18.26 mm
